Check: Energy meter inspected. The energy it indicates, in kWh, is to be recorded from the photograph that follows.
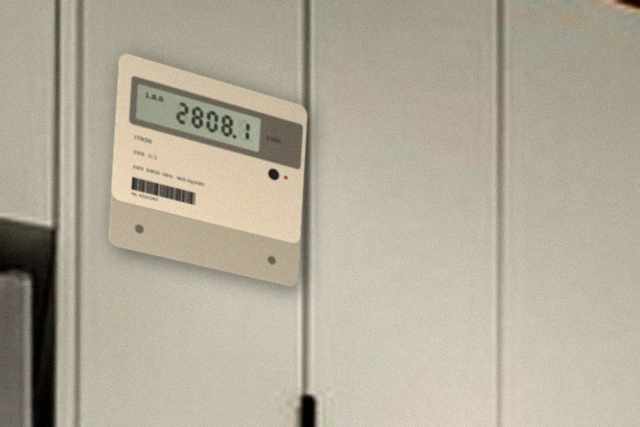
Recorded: 2808.1 kWh
